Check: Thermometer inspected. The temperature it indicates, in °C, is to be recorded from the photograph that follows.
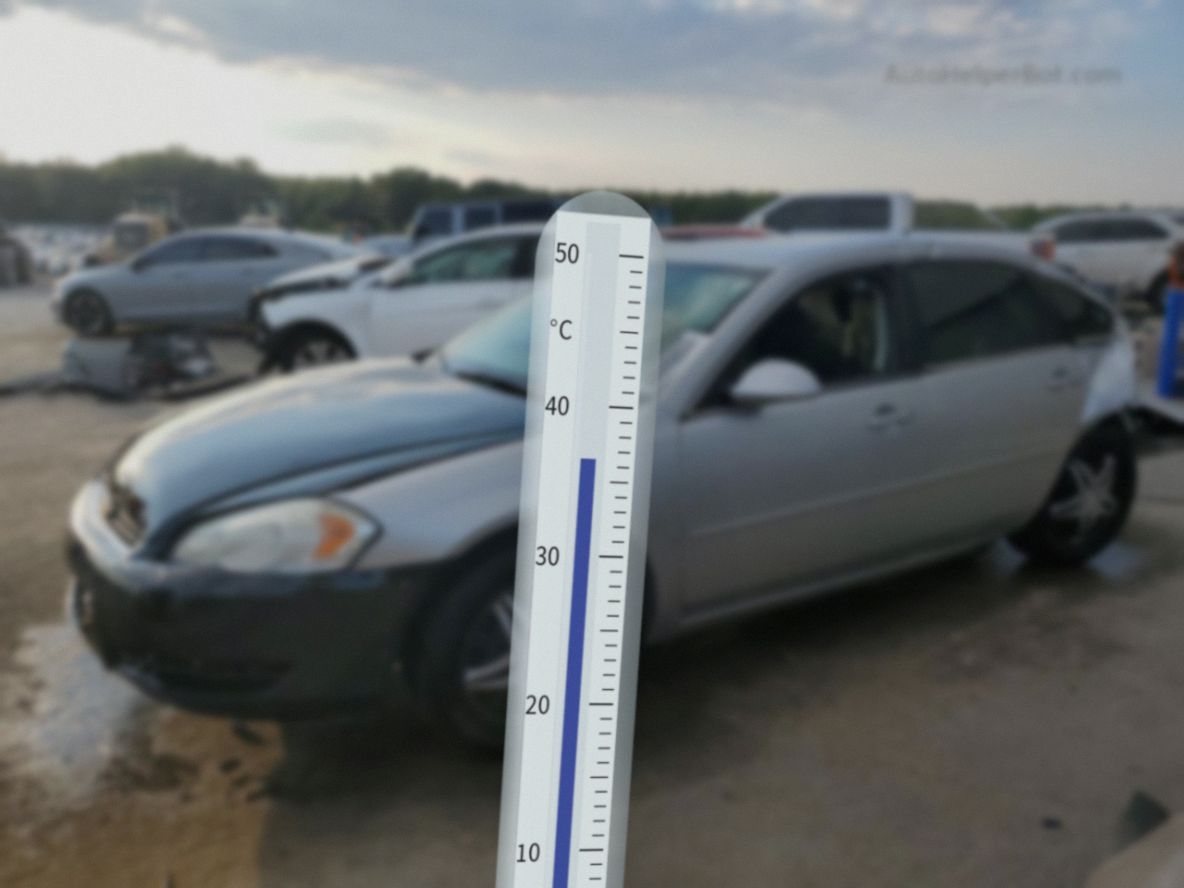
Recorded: 36.5 °C
